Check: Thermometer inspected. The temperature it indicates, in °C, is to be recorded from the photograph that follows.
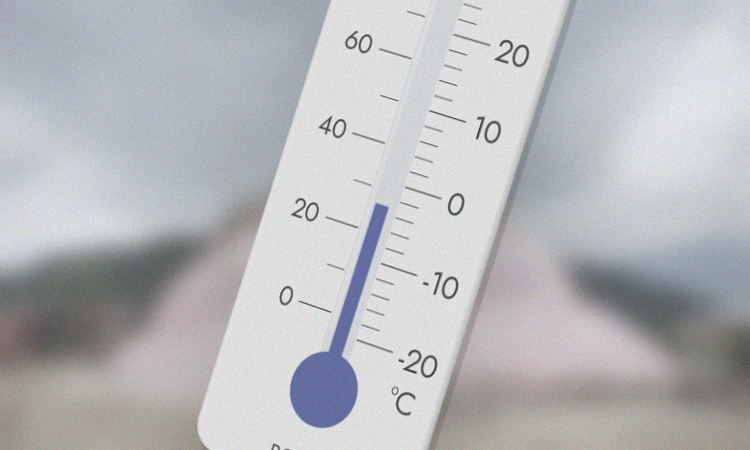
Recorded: -3 °C
